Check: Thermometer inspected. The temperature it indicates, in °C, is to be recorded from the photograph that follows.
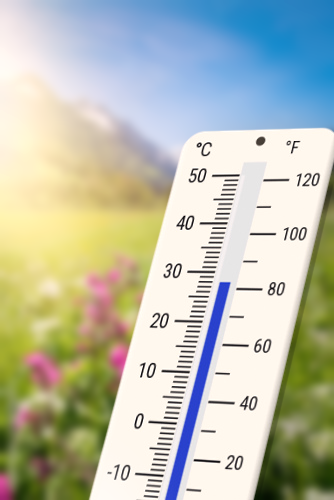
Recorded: 28 °C
